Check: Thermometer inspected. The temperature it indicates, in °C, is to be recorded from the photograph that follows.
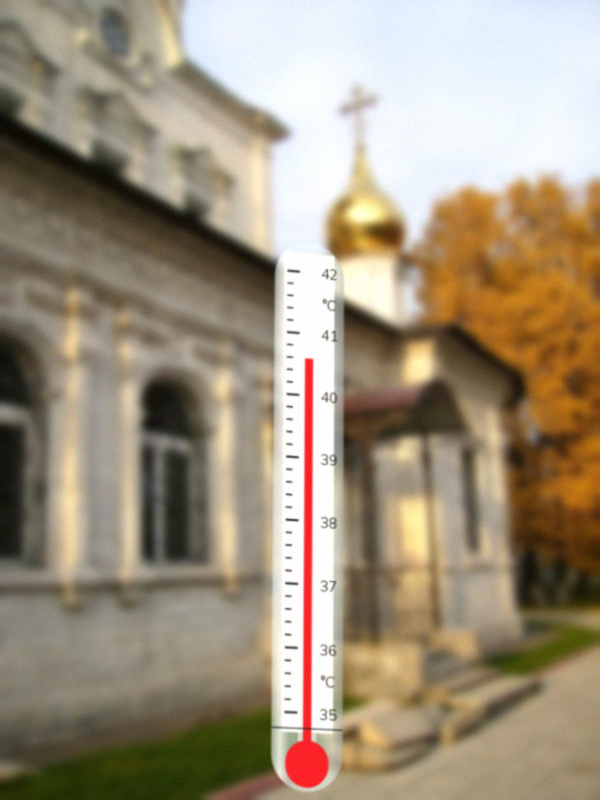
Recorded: 40.6 °C
